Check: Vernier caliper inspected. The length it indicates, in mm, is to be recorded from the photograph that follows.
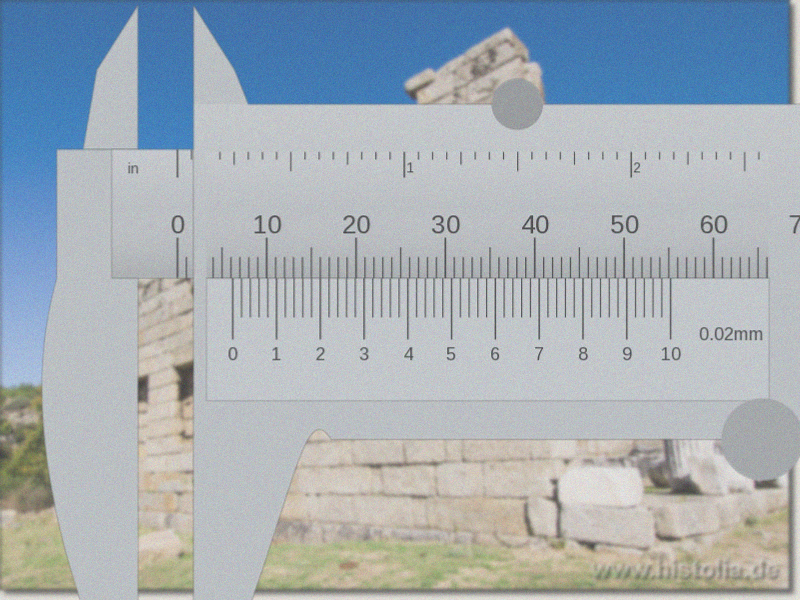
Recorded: 6.2 mm
